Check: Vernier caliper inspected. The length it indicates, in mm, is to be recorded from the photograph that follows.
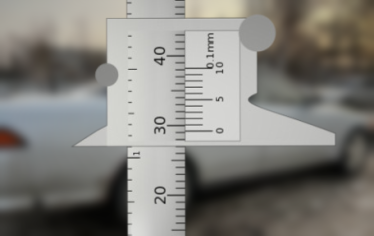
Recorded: 29.2 mm
